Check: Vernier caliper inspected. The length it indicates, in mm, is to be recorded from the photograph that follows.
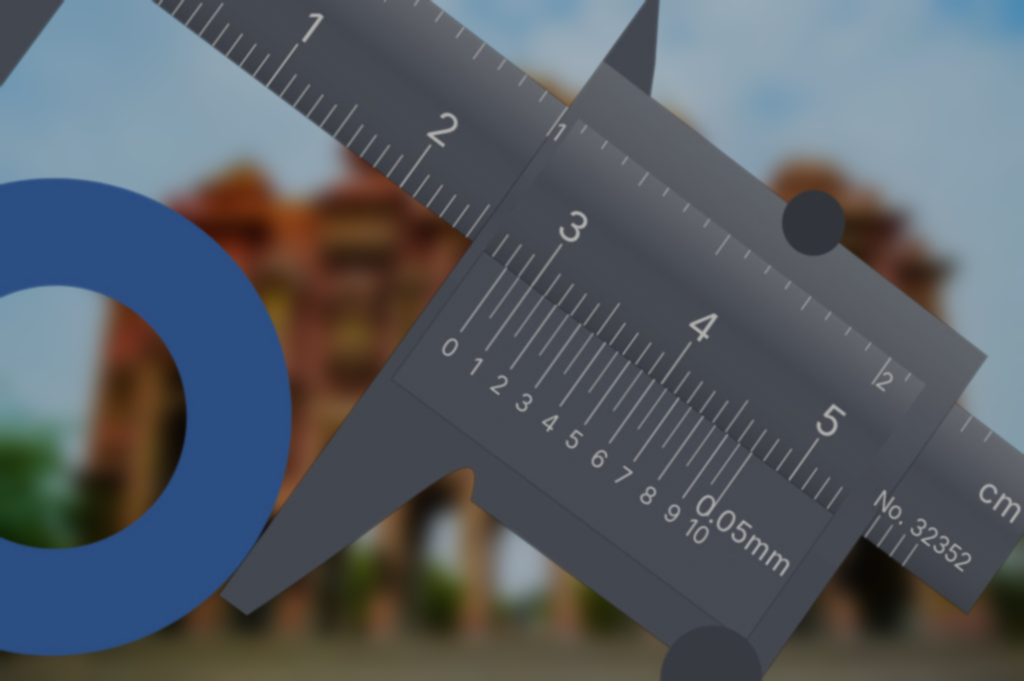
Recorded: 28.1 mm
